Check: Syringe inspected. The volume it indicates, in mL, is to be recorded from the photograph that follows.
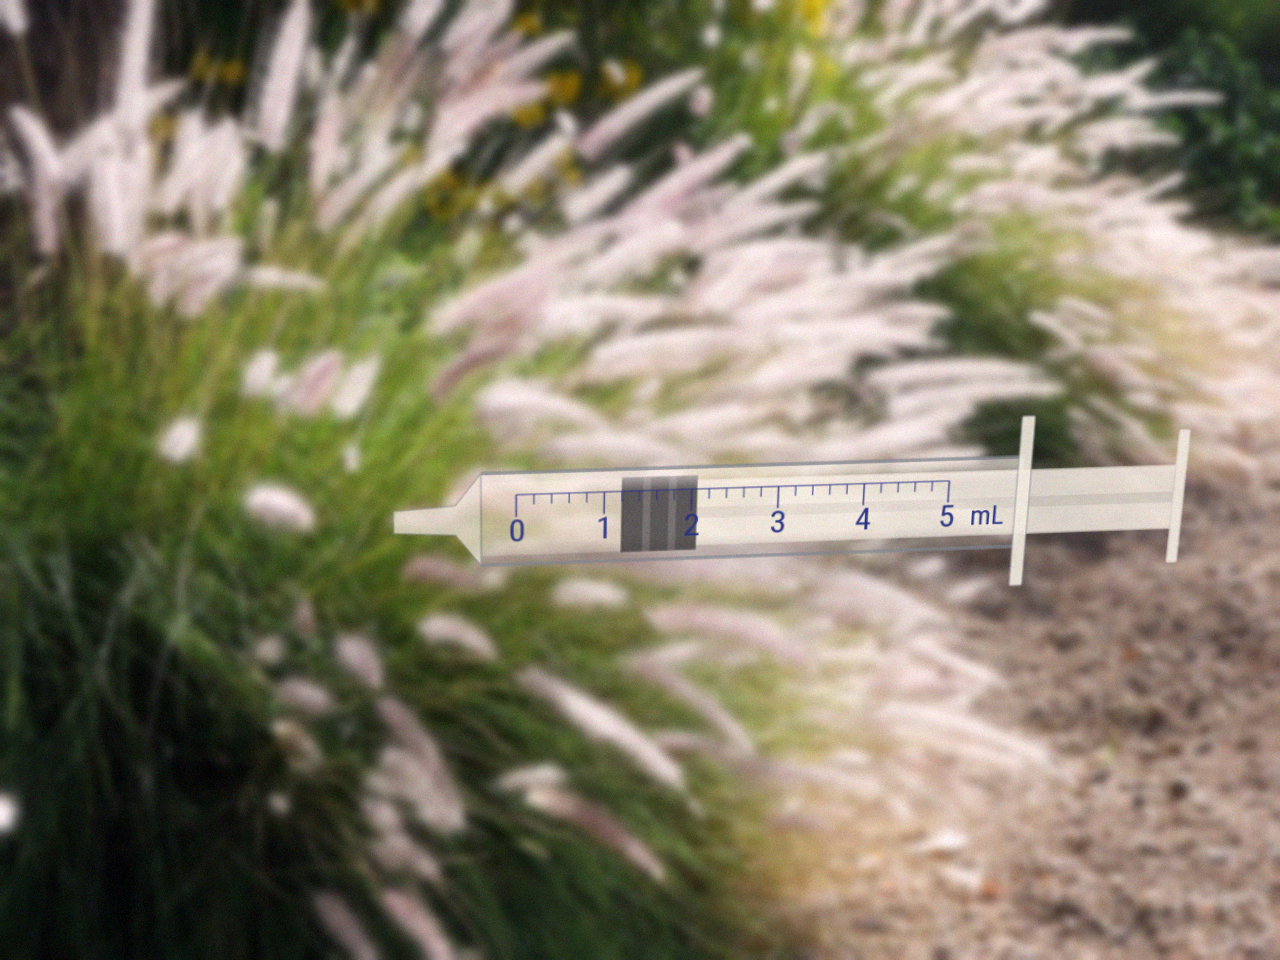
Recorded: 1.2 mL
